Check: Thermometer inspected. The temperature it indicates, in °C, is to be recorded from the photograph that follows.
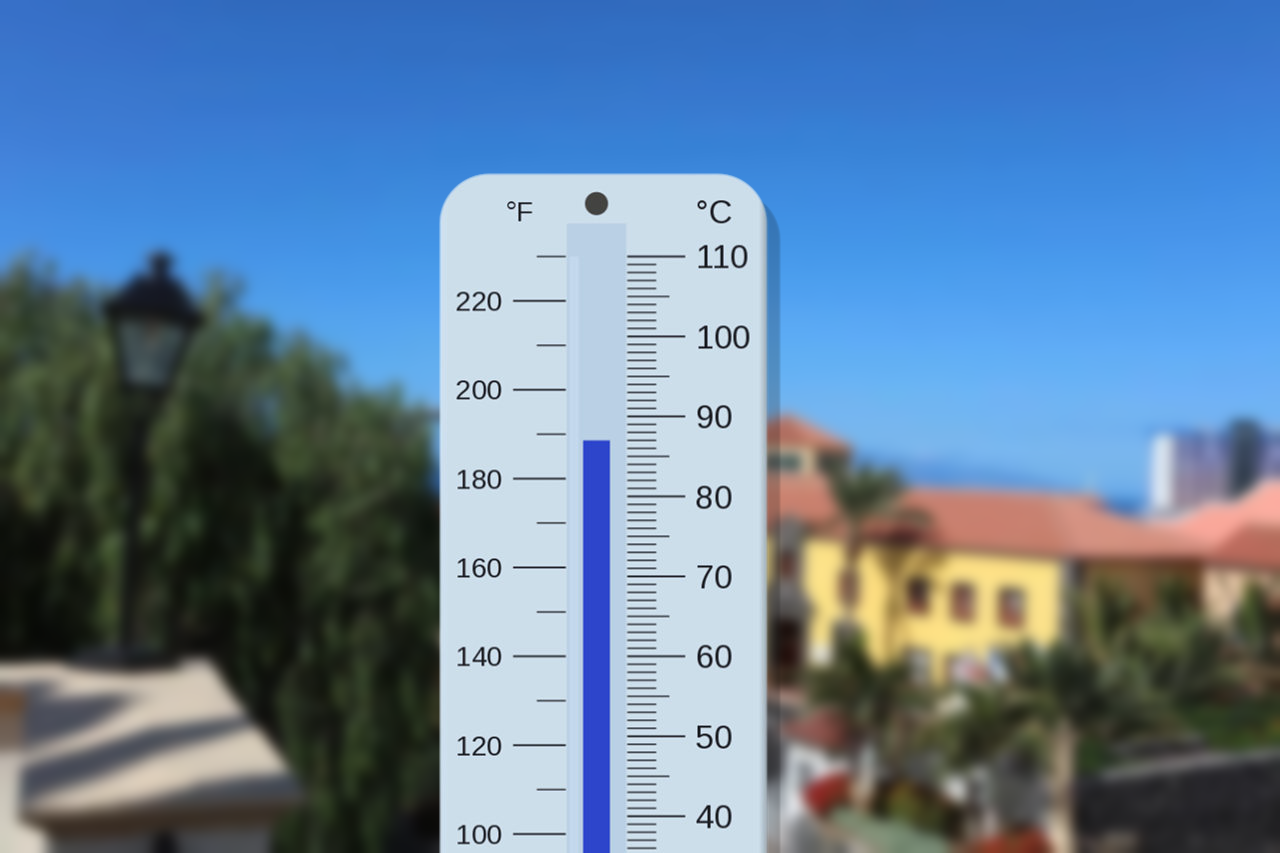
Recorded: 87 °C
